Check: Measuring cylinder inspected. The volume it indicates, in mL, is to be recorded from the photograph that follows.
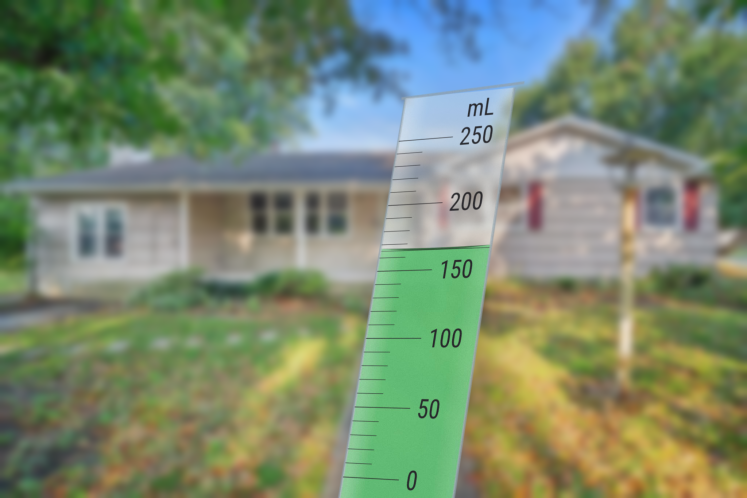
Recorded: 165 mL
